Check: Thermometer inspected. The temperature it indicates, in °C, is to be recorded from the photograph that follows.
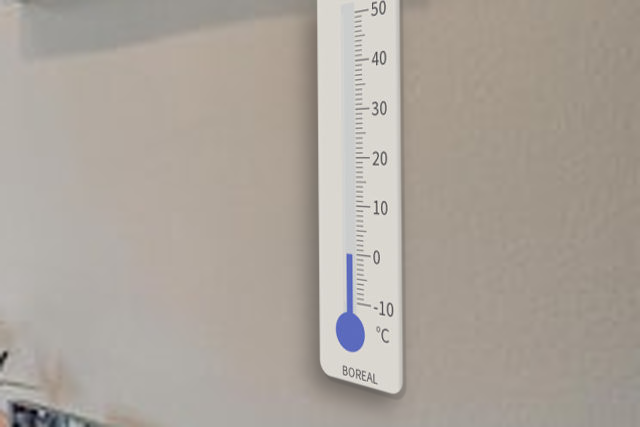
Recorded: 0 °C
